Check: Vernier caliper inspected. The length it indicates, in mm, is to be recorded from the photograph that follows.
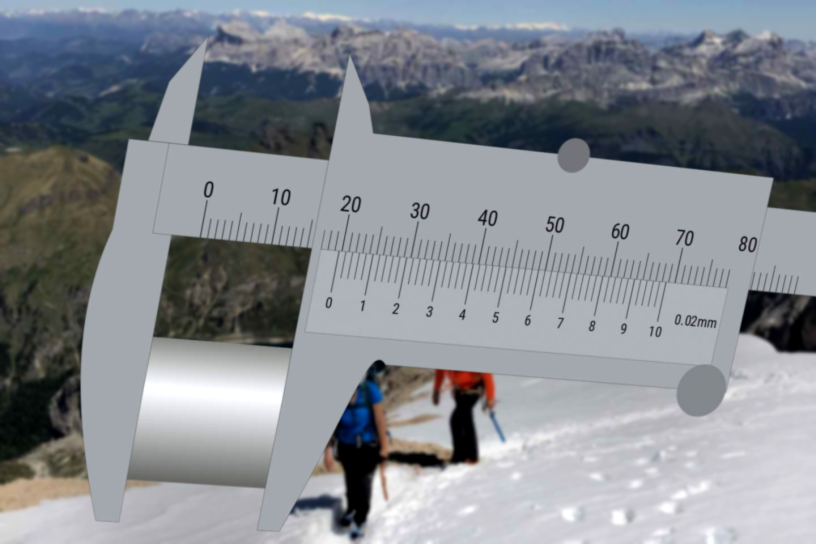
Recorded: 19.6 mm
